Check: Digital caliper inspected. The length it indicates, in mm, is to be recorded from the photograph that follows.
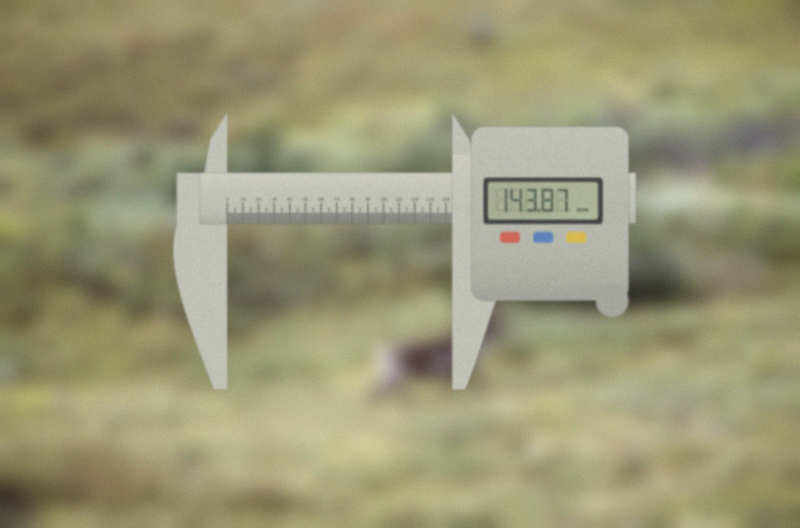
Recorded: 143.87 mm
